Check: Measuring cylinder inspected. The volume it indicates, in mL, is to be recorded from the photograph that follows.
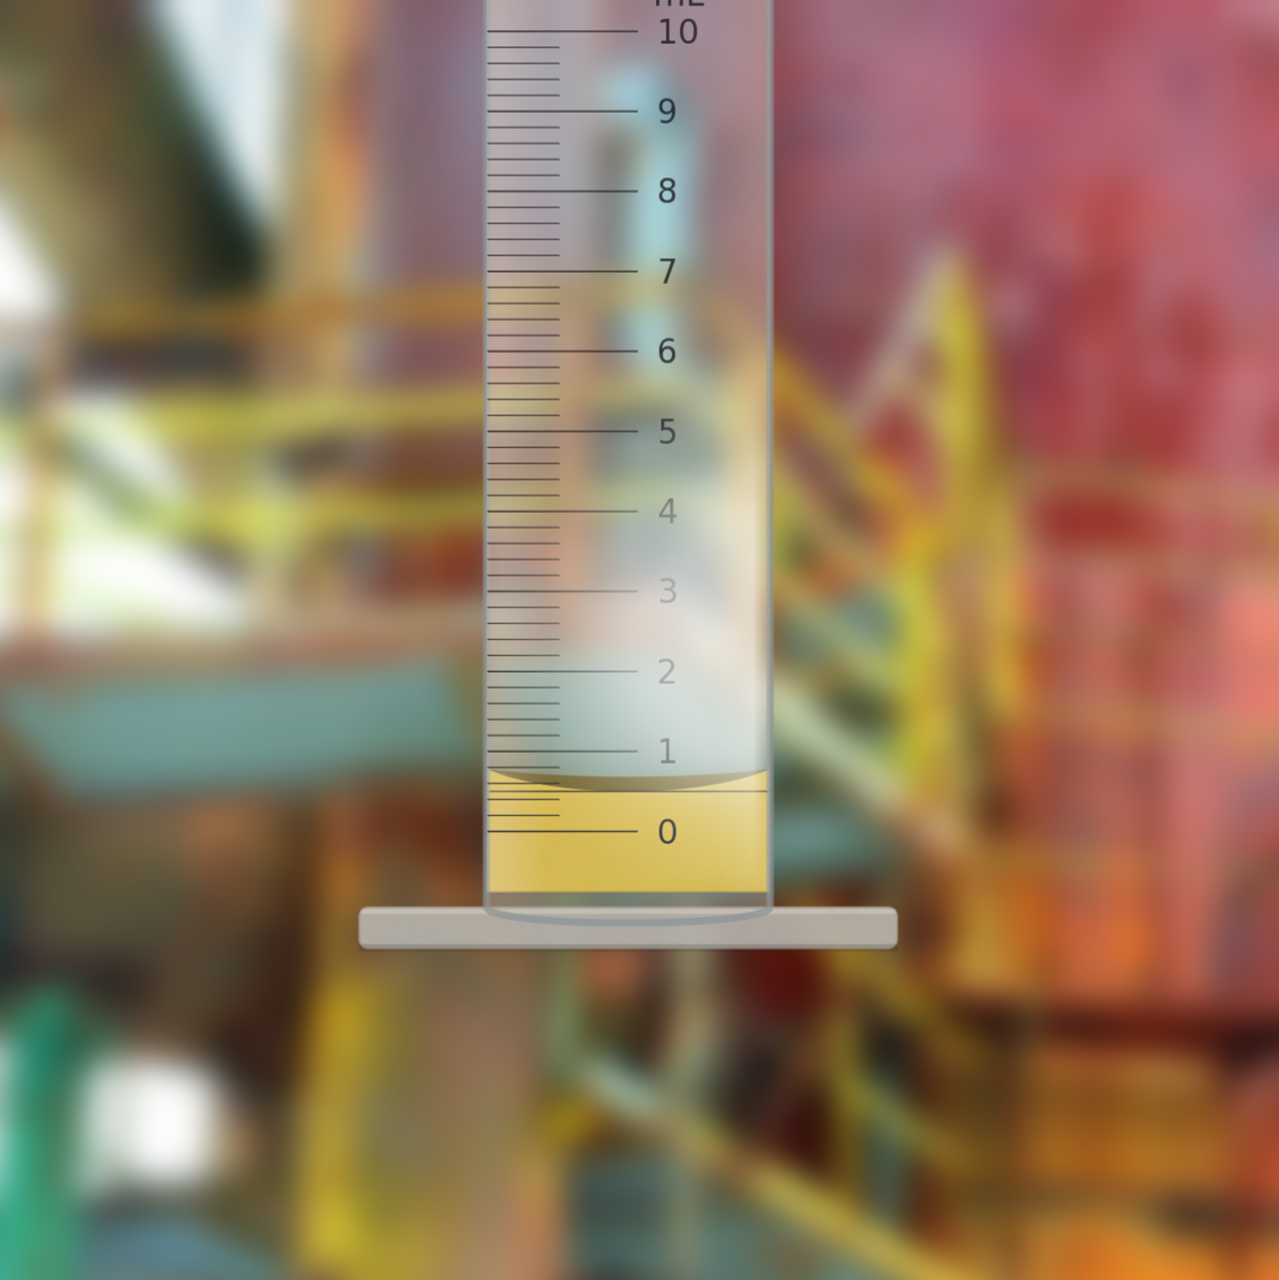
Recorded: 0.5 mL
